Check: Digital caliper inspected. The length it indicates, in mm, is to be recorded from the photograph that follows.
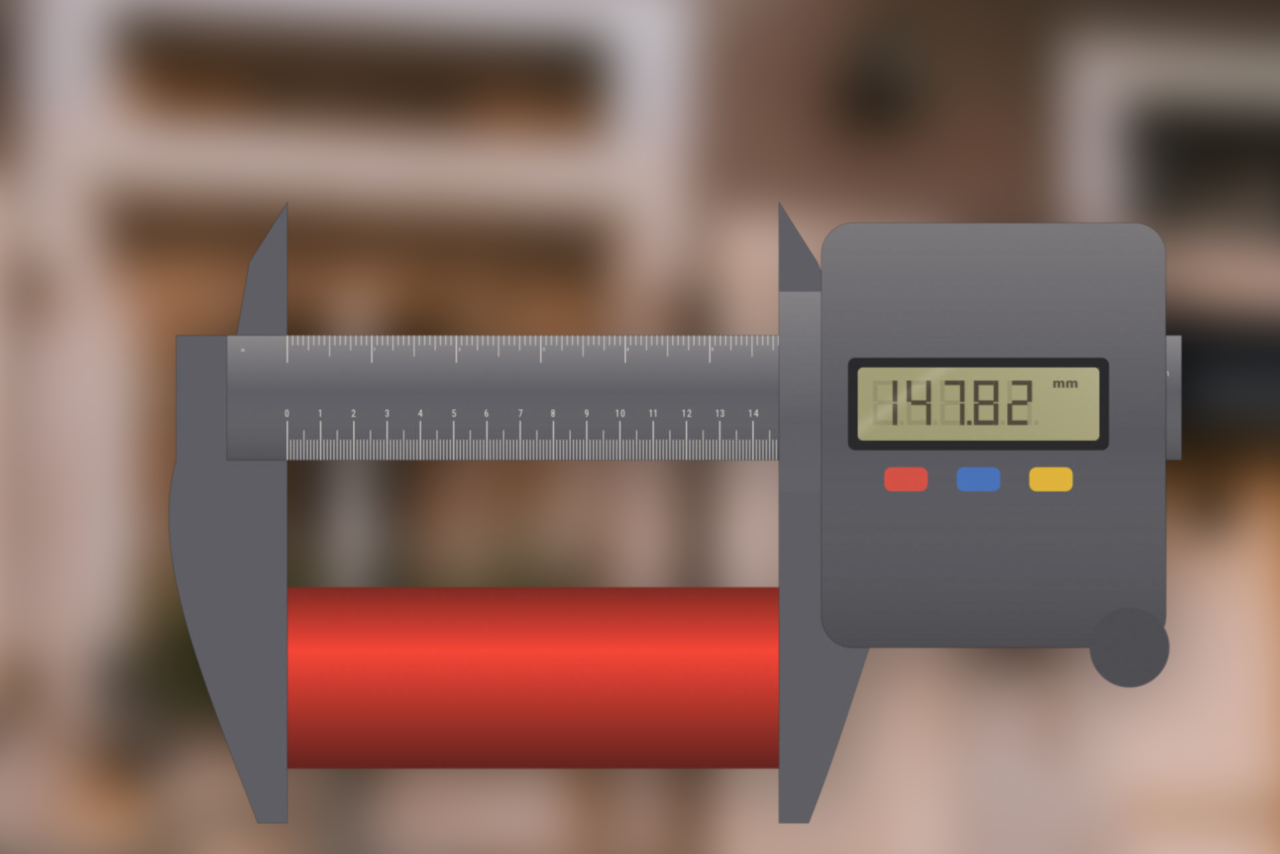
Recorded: 147.82 mm
